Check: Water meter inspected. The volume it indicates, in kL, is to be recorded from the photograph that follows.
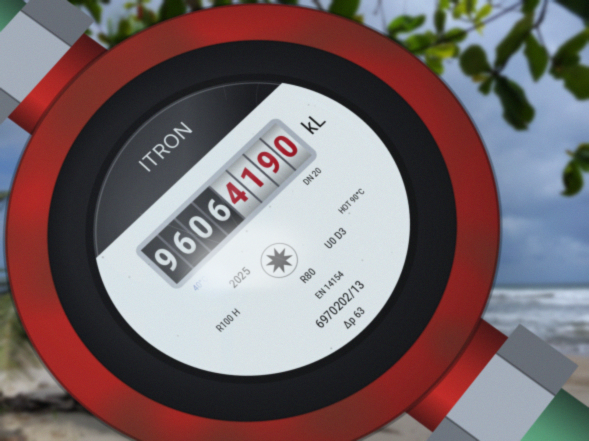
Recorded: 9606.4190 kL
